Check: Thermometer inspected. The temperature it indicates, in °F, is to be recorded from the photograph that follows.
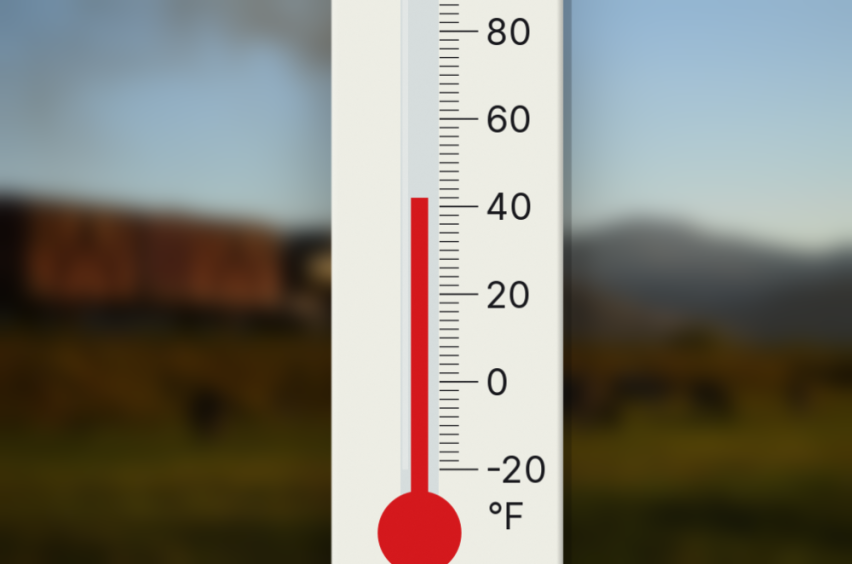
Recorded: 42 °F
